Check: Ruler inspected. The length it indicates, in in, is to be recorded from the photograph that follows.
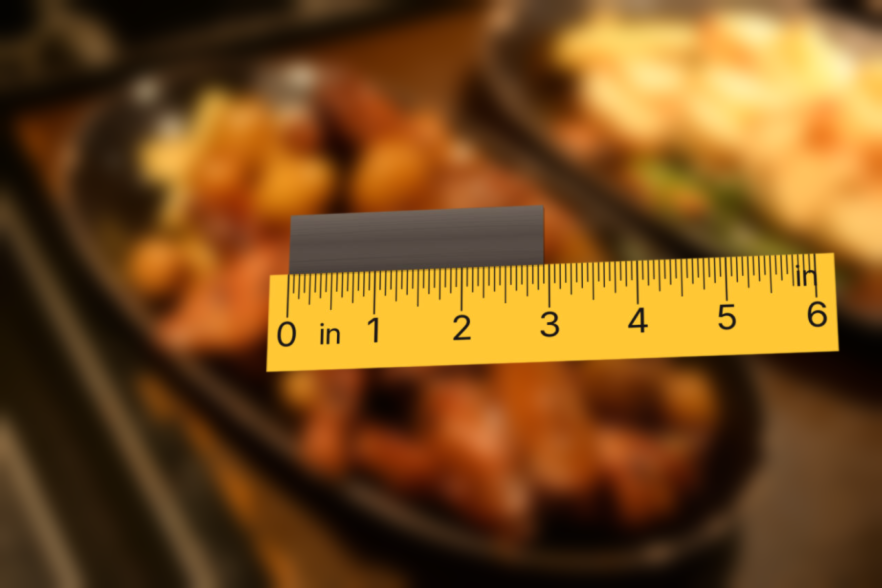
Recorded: 2.9375 in
